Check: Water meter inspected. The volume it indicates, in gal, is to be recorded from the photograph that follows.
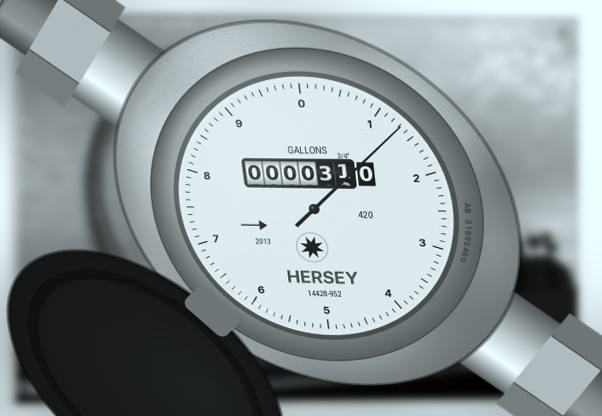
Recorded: 311.3 gal
